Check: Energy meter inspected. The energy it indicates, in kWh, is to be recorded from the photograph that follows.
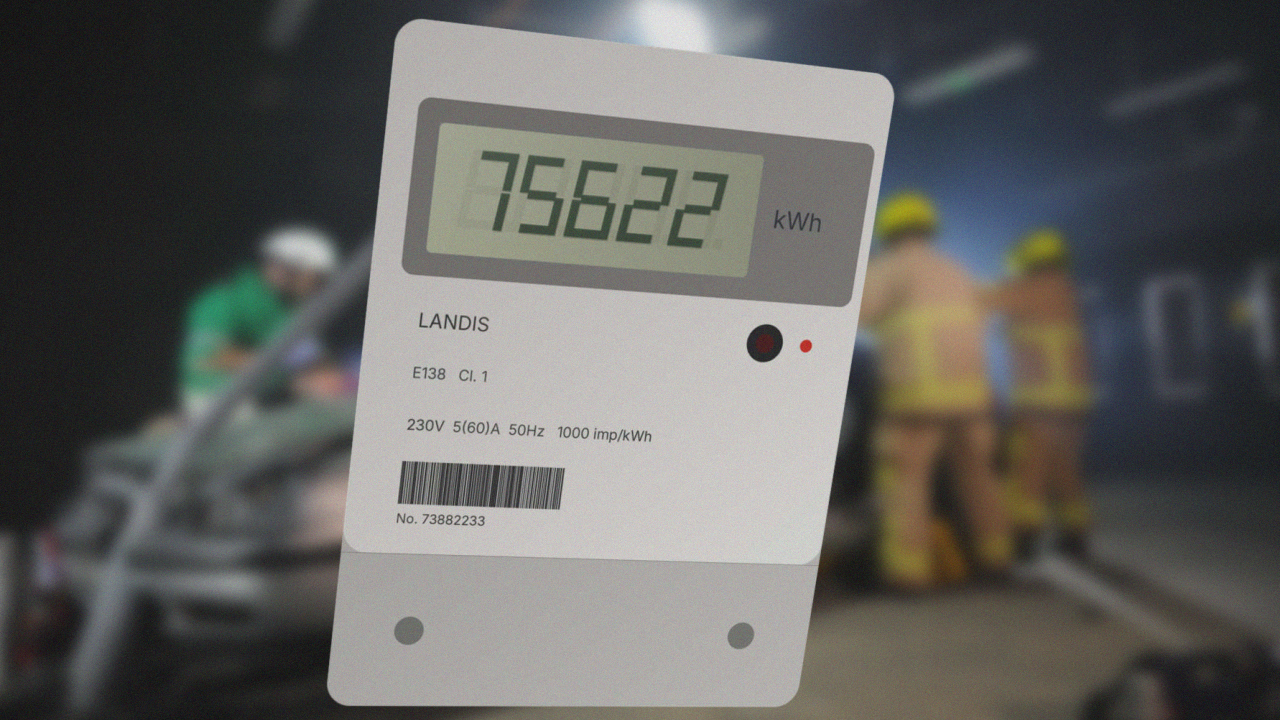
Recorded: 75622 kWh
